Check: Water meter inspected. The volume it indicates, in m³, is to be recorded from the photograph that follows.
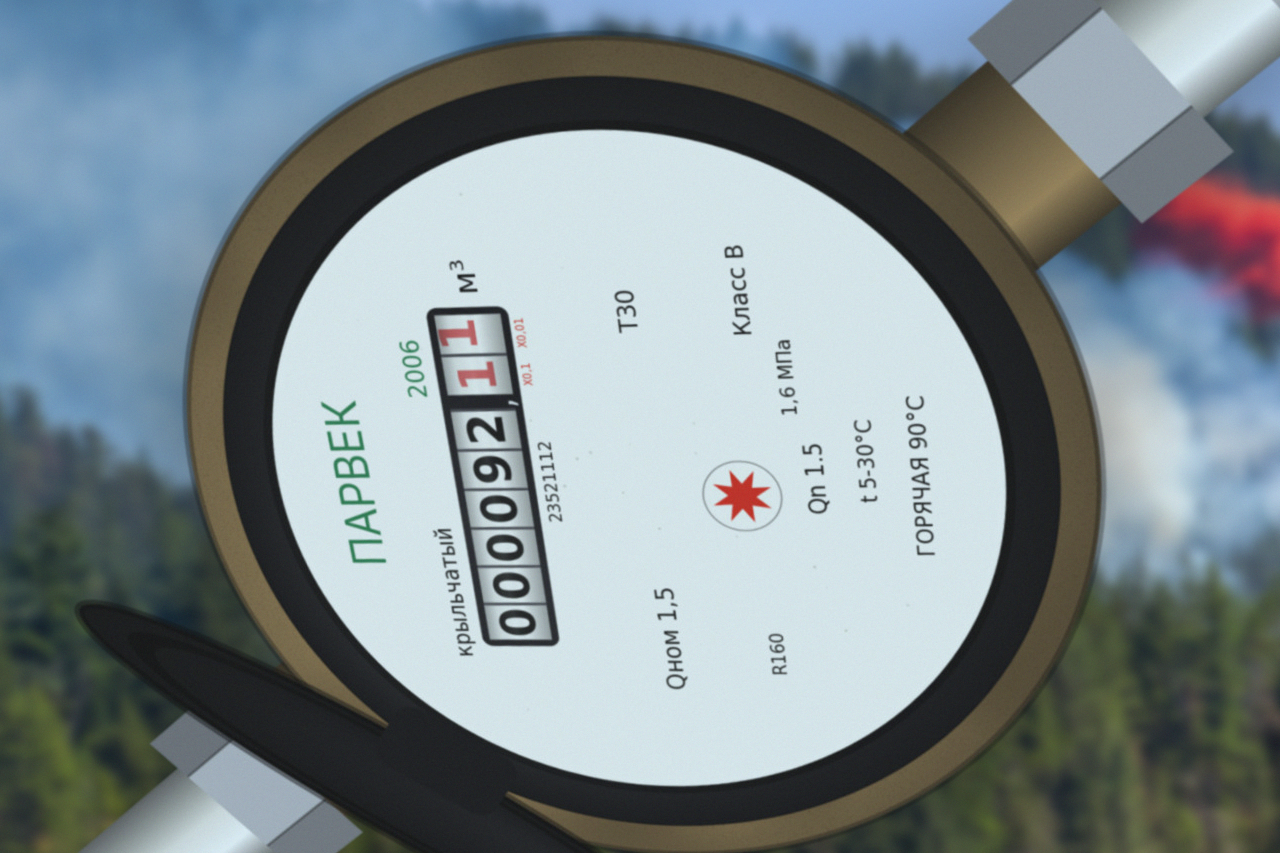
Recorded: 92.11 m³
